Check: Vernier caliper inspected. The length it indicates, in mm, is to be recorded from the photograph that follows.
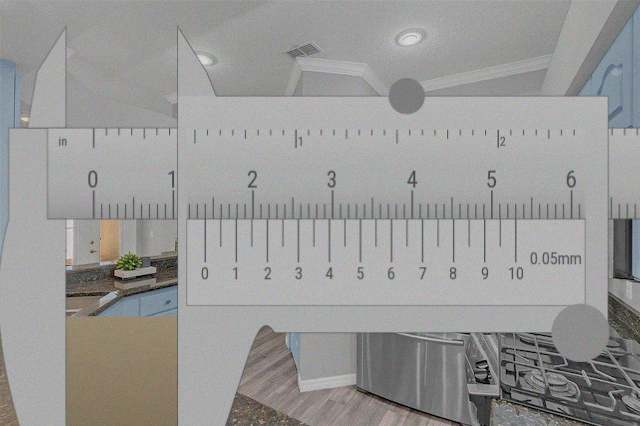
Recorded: 14.0 mm
